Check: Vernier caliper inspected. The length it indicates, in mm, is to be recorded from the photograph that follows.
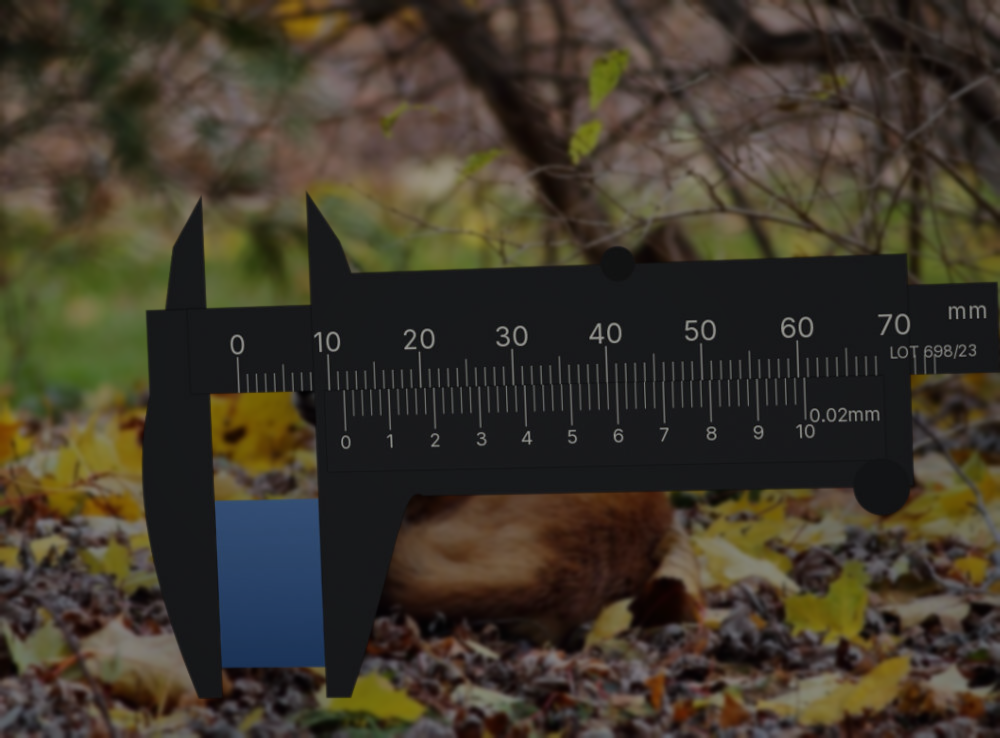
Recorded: 11.6 mm
